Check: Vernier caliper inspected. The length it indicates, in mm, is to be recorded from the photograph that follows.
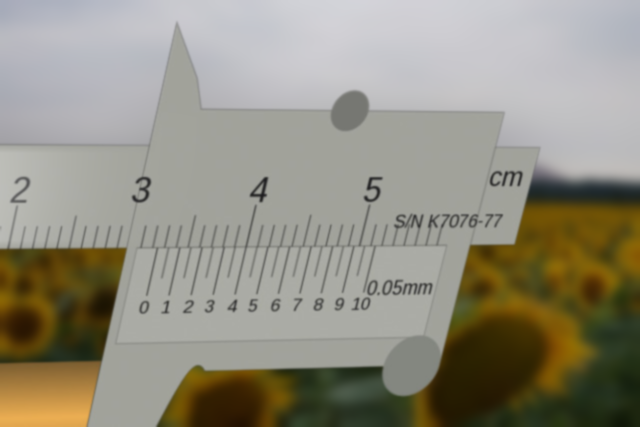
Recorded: 32.4 mm
